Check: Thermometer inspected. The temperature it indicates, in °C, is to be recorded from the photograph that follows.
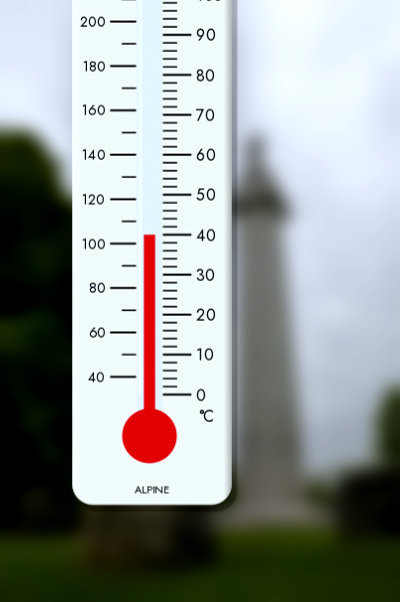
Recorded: 40 °C
